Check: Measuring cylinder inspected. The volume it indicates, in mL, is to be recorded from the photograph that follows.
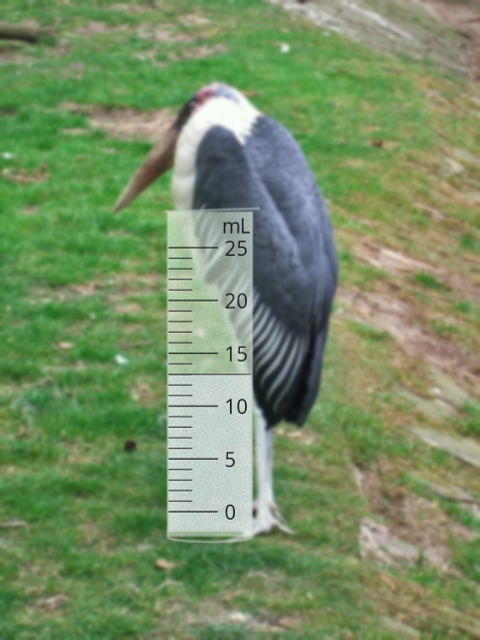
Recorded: 13 mL
